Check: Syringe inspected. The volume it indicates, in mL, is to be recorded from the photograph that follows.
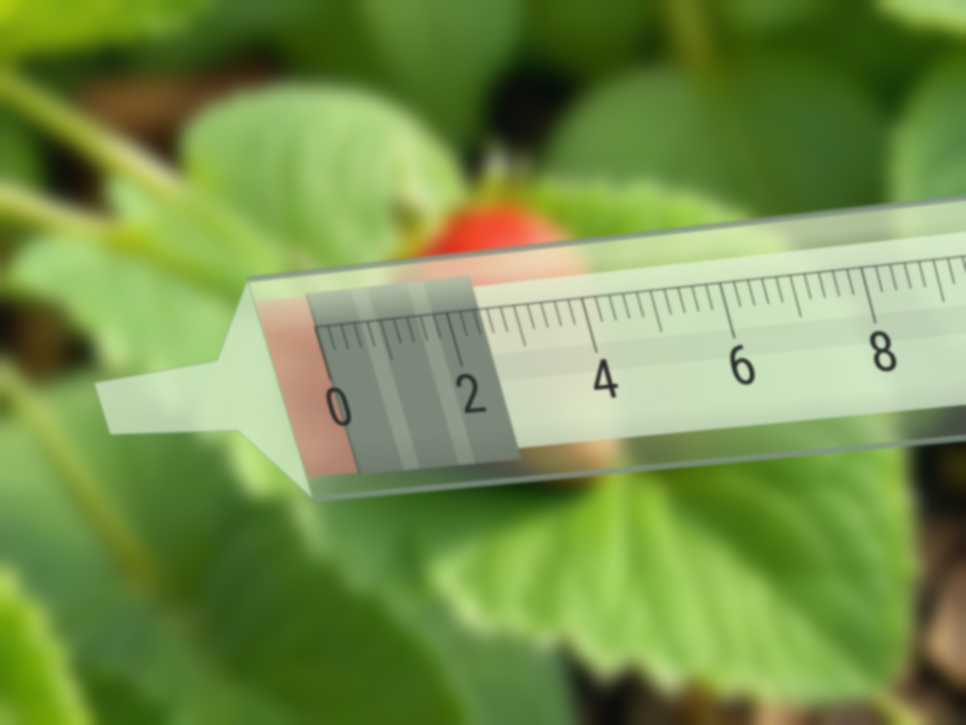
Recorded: 0 mL
